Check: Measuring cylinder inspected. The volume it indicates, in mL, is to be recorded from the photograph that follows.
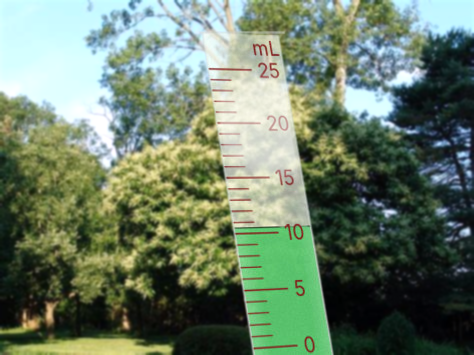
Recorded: 10.5 mL
